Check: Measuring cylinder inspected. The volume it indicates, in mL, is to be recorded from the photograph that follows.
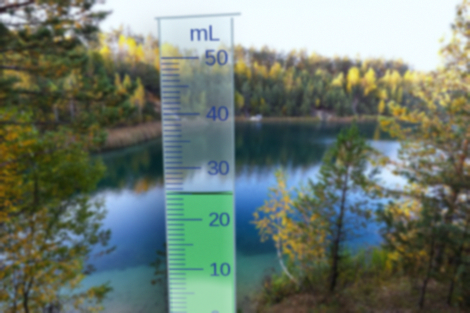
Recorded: 25 mL
